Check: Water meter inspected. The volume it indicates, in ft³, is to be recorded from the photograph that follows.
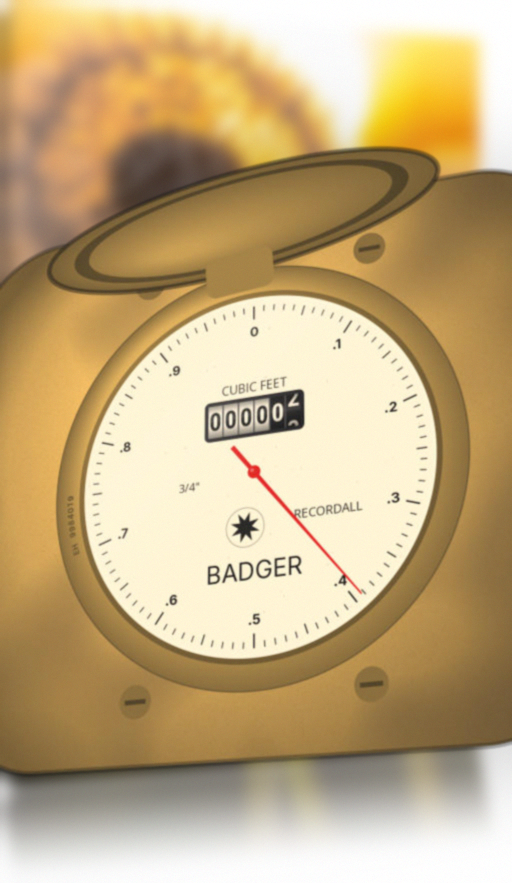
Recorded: 2.39 ft³
